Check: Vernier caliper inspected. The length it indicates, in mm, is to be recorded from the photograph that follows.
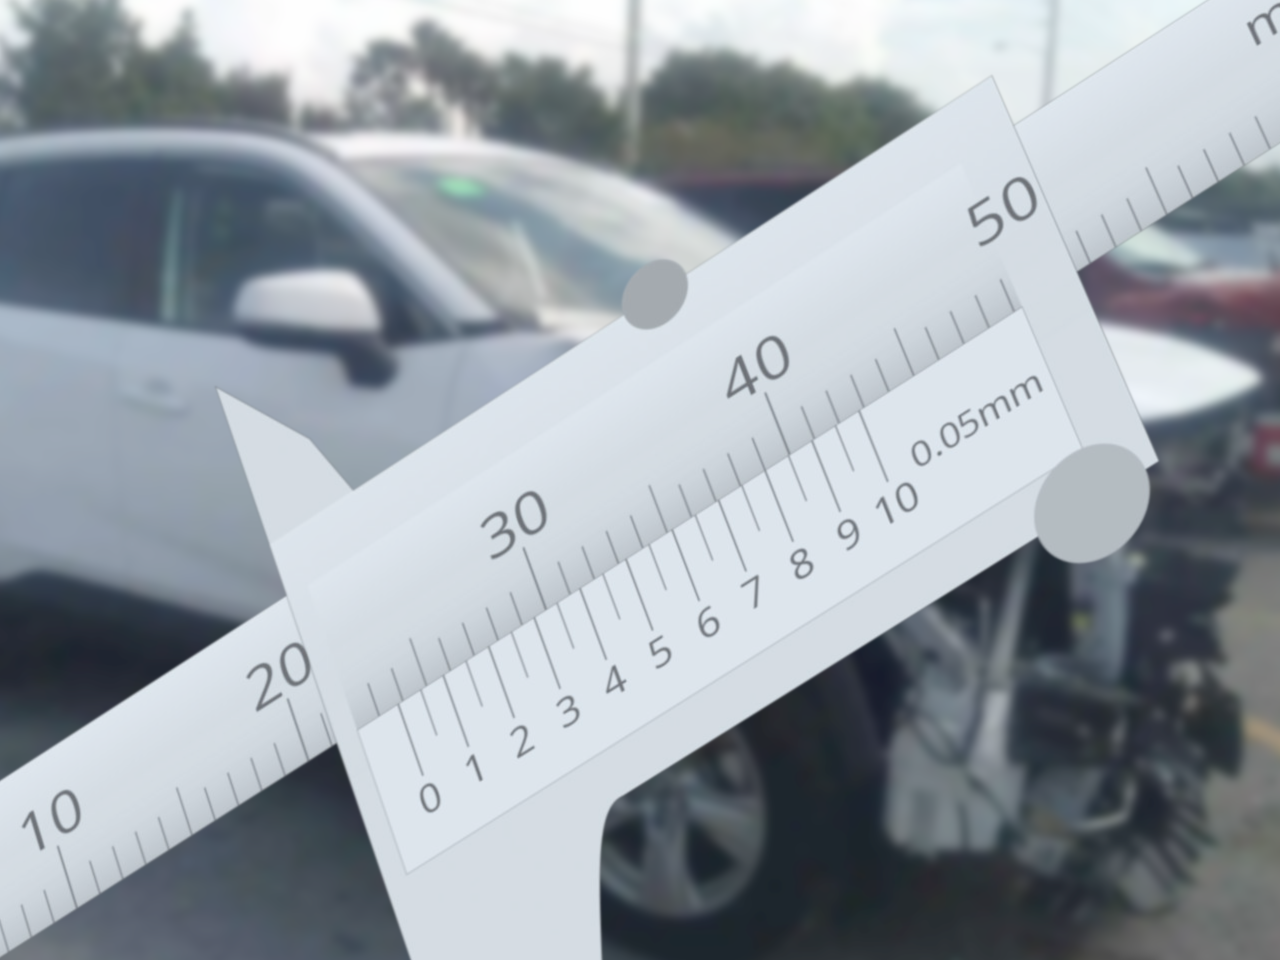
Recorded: 23.8 mm
